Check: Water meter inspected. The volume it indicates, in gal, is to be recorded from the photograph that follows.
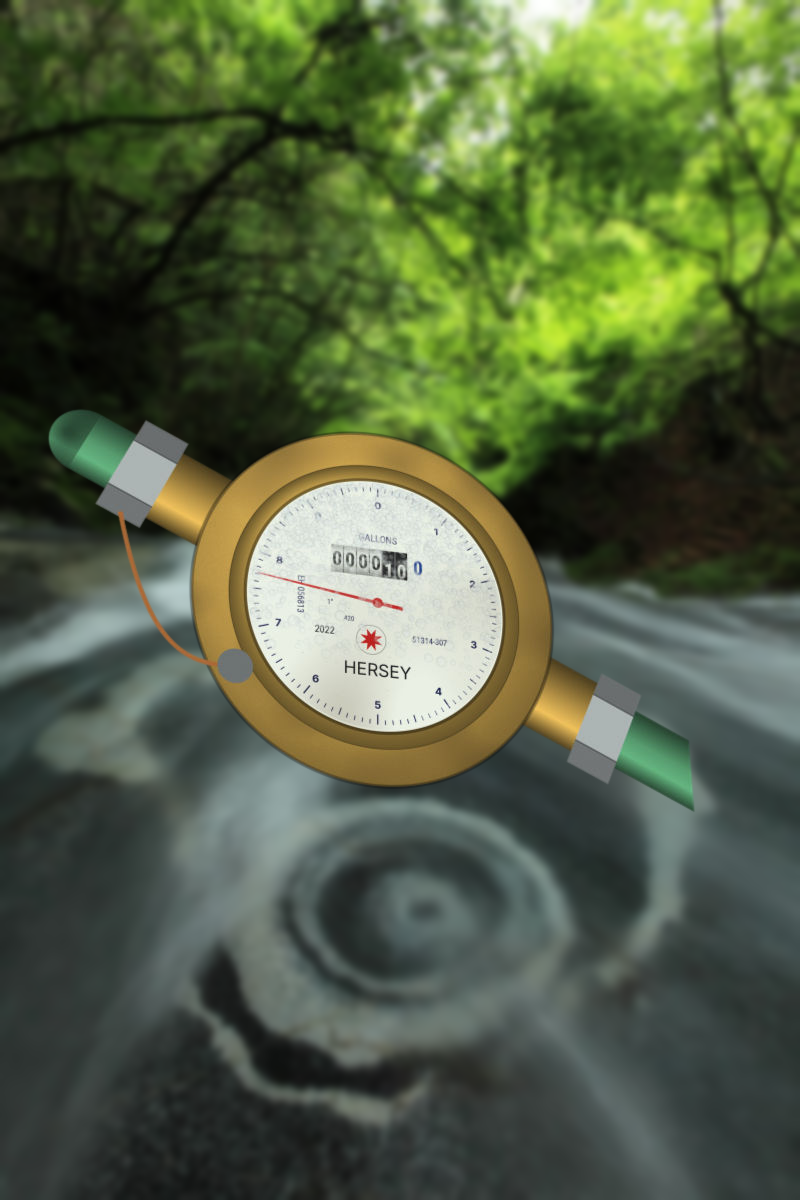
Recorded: 97.7 gal
